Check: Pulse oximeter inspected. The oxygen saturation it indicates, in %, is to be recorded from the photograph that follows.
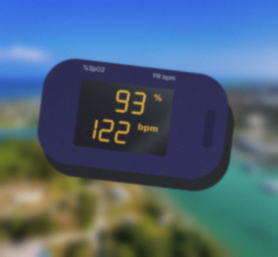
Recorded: 93 %
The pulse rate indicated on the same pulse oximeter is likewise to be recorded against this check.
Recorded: 122 bpm
